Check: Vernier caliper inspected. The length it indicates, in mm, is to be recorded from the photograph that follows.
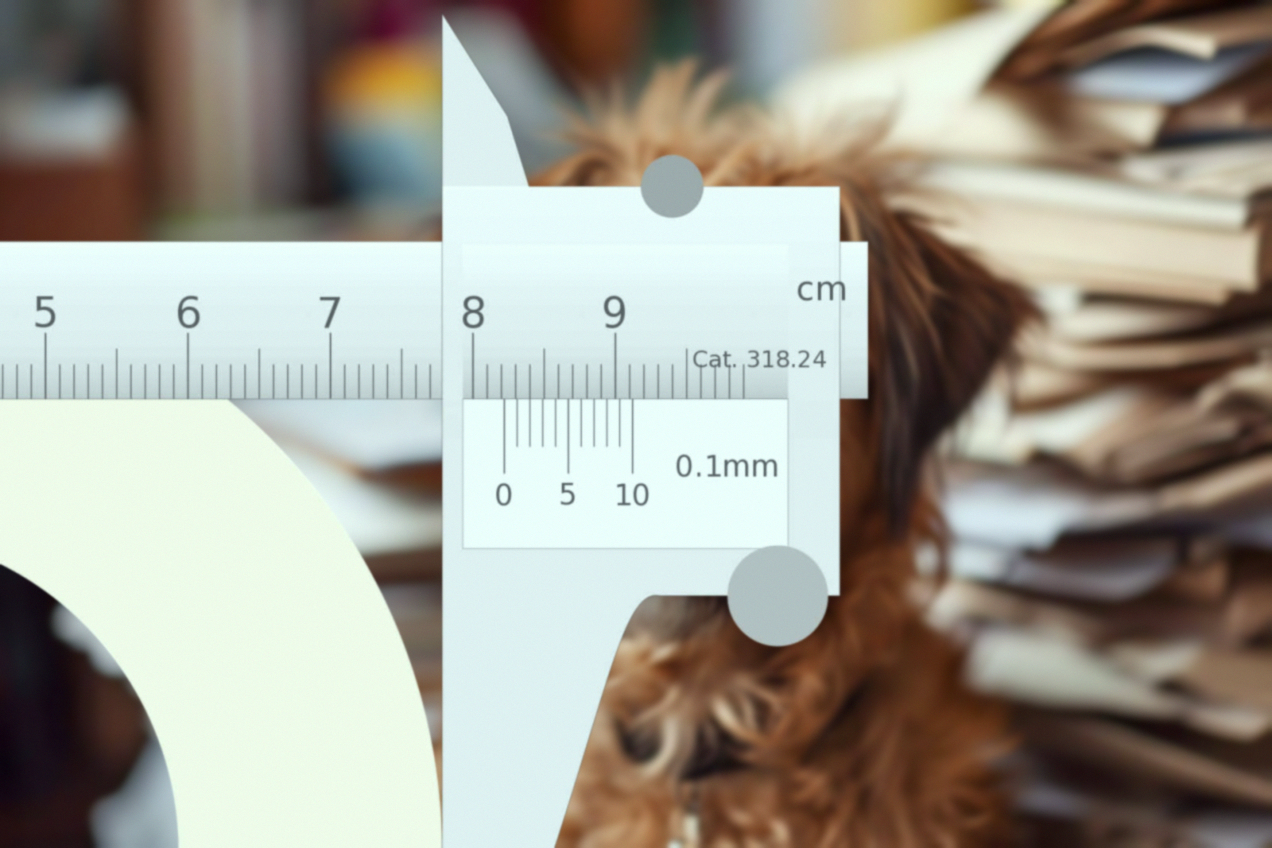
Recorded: 82.2 mm
